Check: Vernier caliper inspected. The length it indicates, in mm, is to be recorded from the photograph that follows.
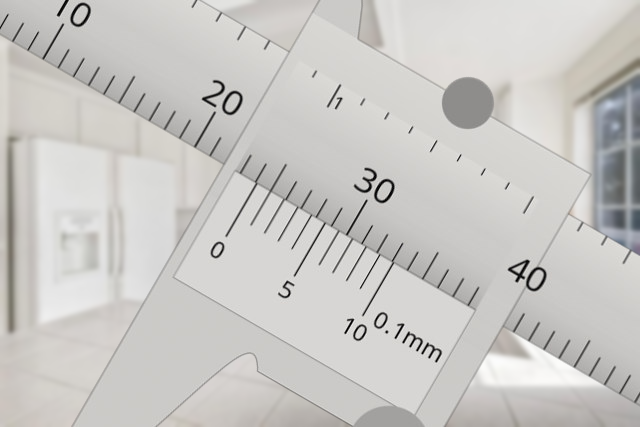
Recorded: 24.1 mm
